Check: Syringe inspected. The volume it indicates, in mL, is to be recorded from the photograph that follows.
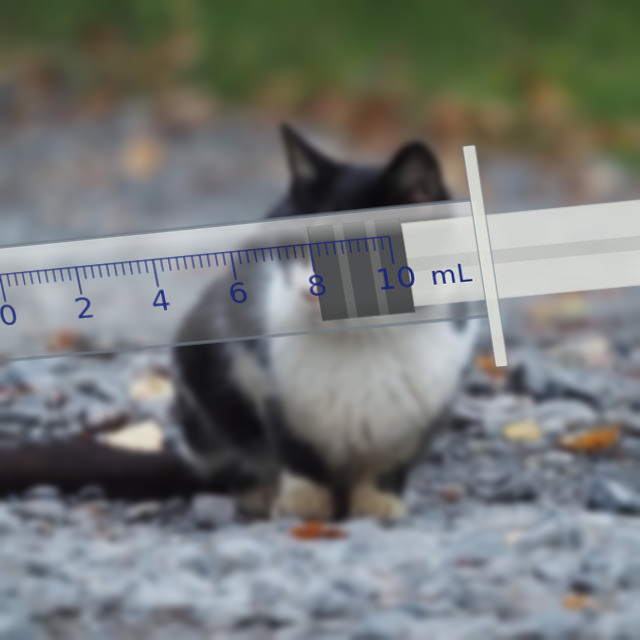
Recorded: 8 mL
